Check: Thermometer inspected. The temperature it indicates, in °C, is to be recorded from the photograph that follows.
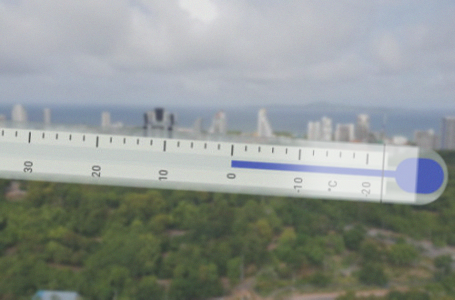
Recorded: 0 °C
